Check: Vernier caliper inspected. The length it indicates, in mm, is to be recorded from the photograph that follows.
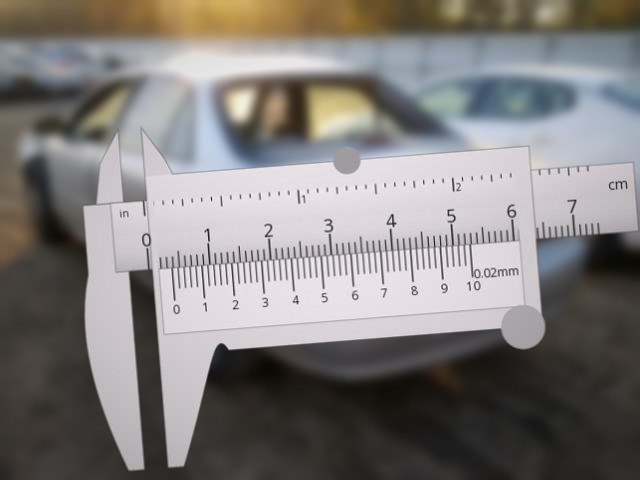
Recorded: 3.8 mm
